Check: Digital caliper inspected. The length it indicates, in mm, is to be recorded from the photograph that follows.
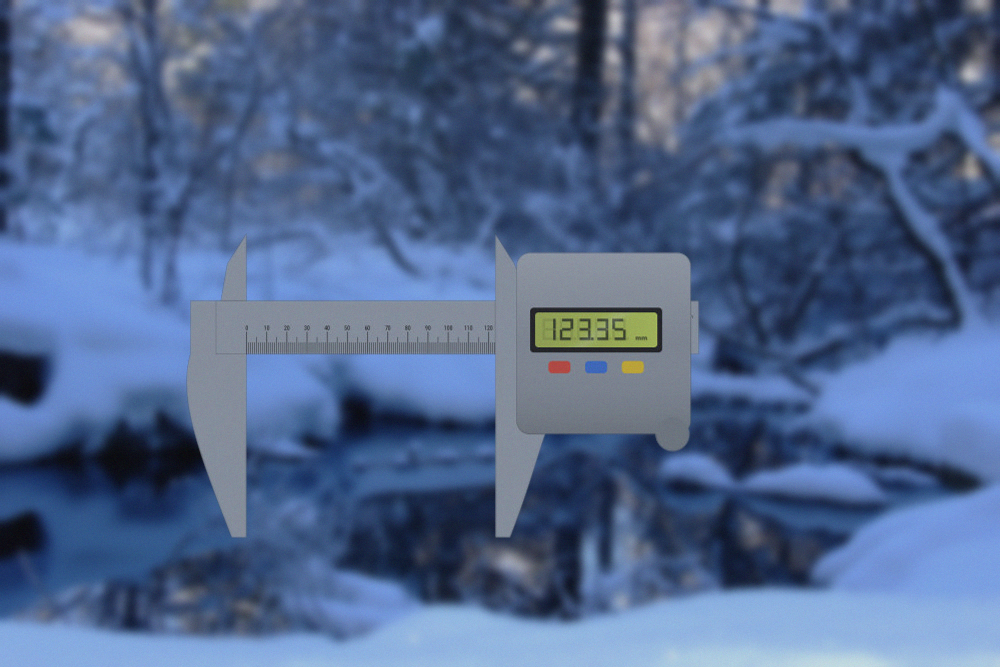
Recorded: 123.35 mm
